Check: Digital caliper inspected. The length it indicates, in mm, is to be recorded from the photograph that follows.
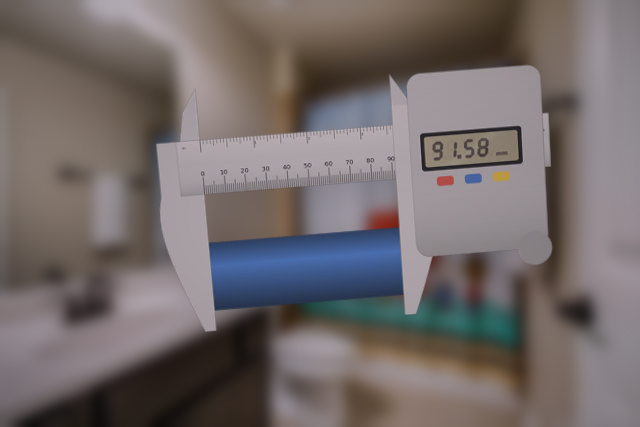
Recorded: 91.58 mm
